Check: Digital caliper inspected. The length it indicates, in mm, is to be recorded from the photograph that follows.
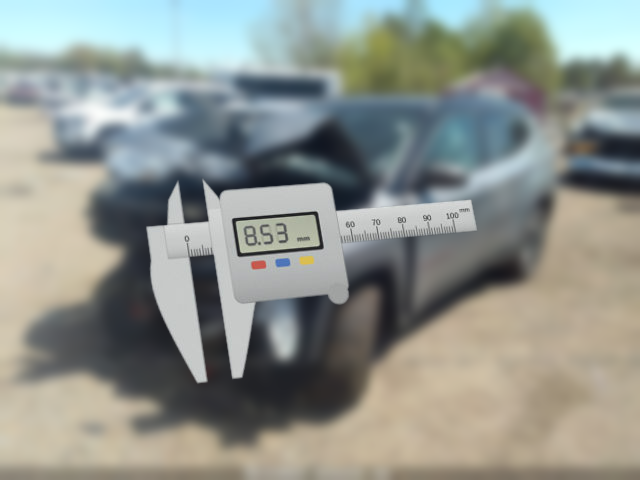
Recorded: 8.53 mm
